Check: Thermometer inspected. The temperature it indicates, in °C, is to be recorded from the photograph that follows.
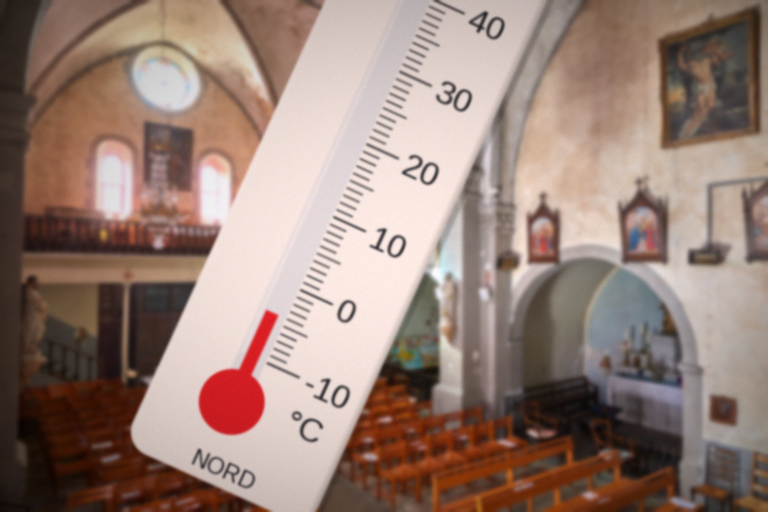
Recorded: -4 °C
